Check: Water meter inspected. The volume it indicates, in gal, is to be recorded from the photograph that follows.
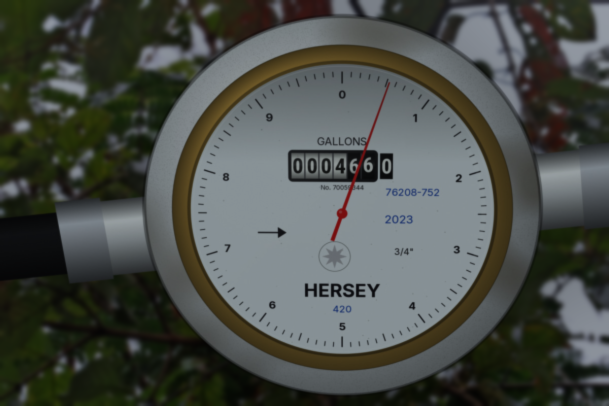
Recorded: 4660.5 gal
